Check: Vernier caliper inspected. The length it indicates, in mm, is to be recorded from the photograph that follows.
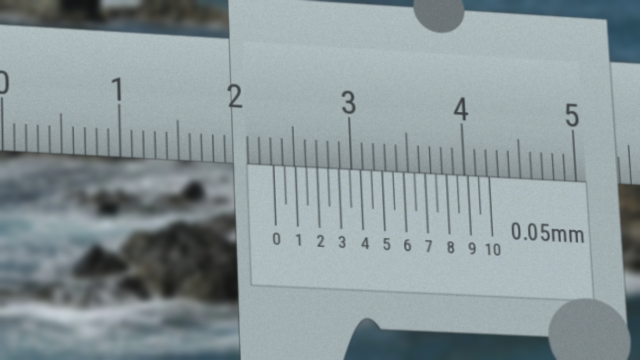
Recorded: 23.2 mm
